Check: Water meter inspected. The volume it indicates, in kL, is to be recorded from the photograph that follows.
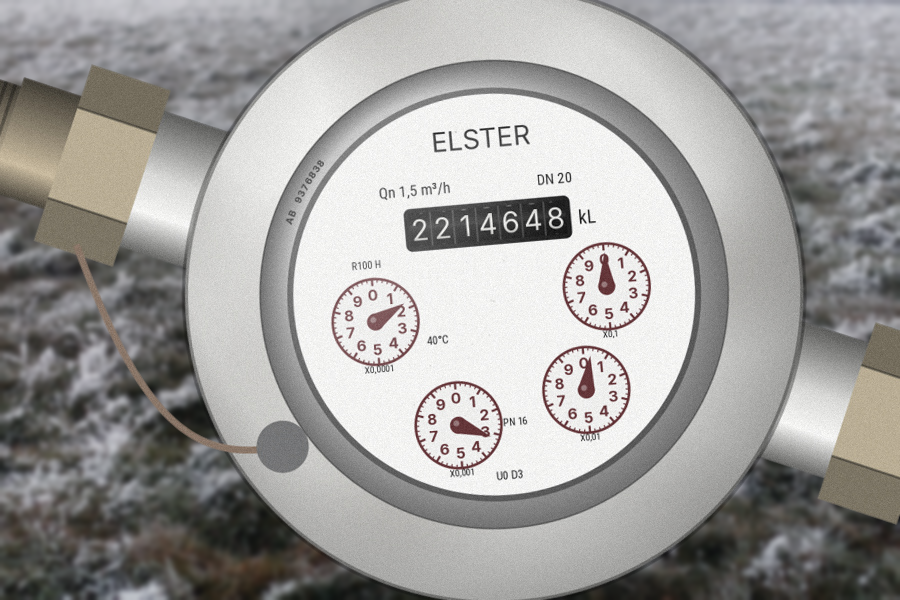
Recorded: 2214648.0031 kL
